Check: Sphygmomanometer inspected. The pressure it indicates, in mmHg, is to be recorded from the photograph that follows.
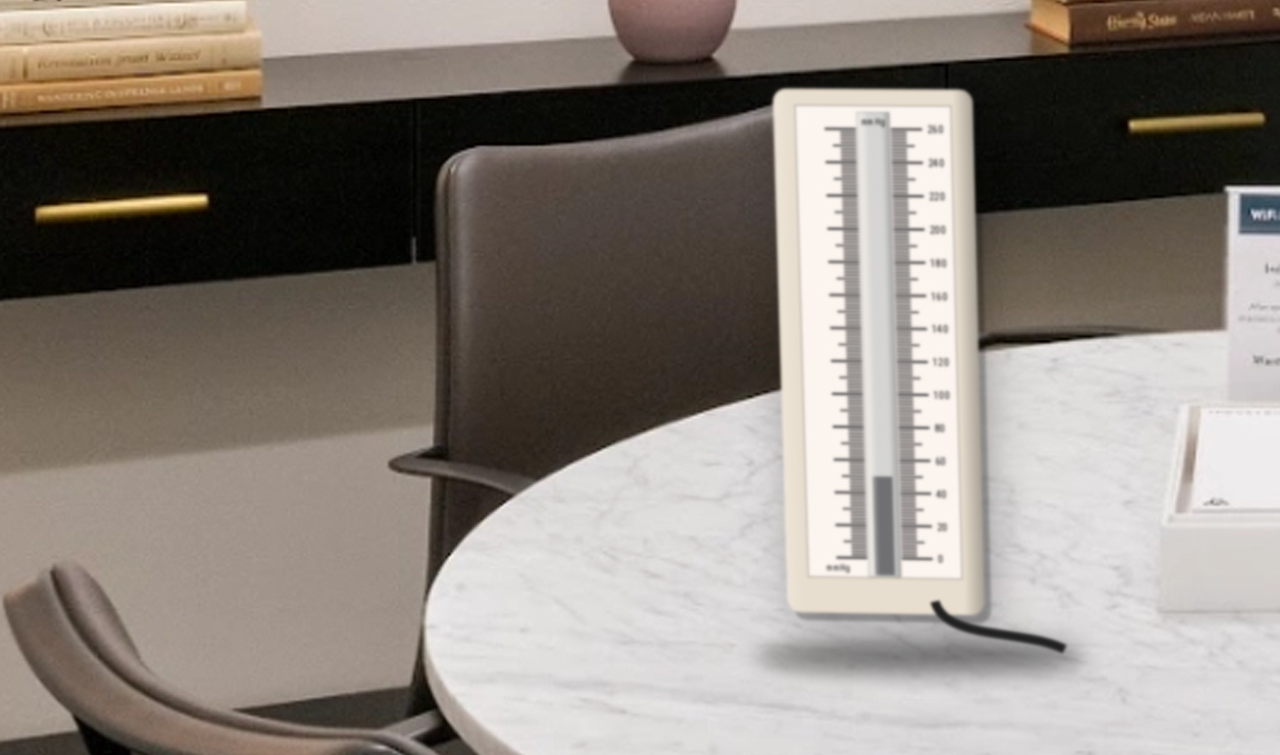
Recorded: 50 mmHg
